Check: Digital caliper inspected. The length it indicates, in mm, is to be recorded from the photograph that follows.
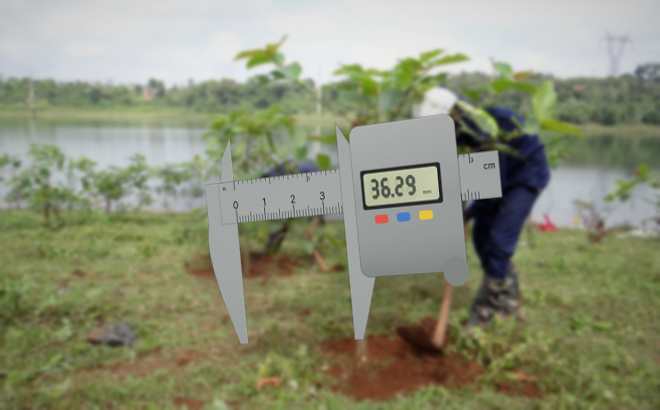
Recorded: 36.29 mm
